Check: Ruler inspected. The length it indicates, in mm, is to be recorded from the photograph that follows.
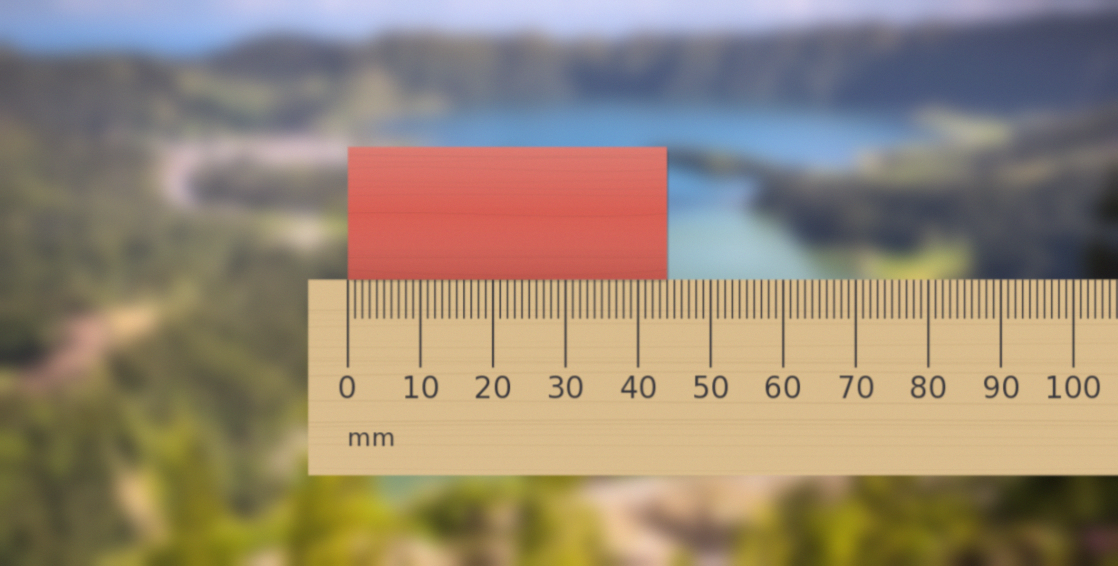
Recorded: 44 mm
